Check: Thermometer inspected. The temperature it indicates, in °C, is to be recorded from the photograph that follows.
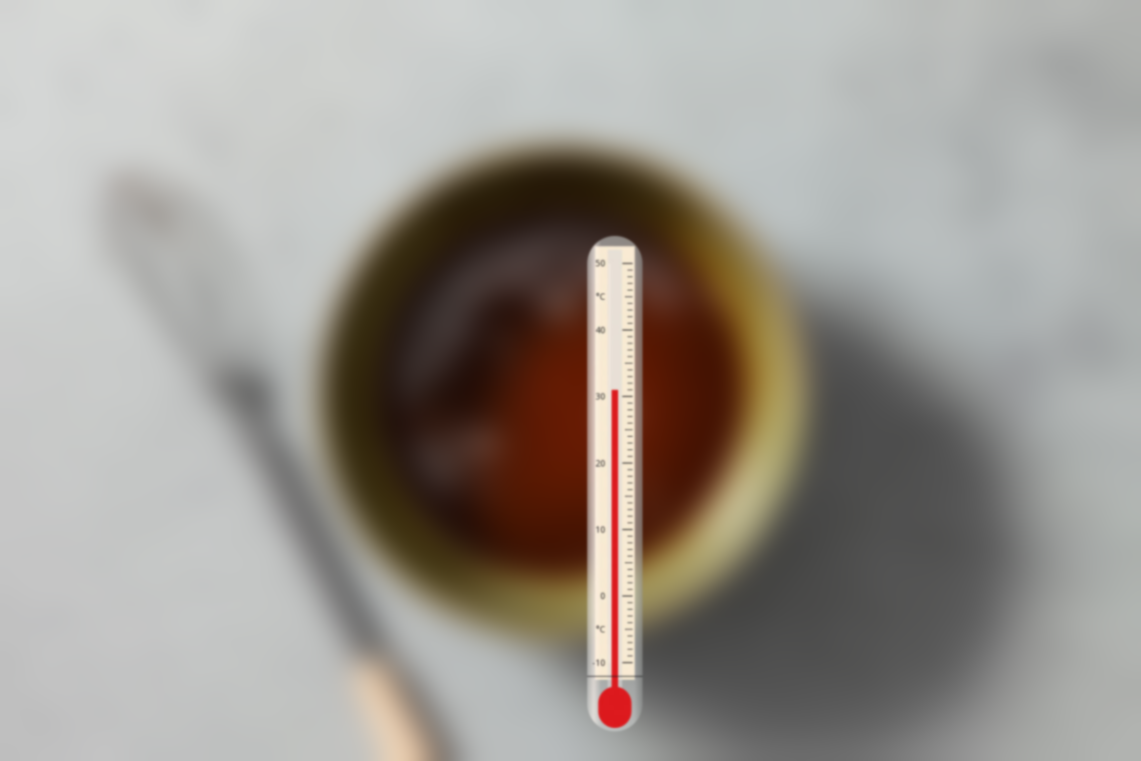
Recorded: 31 °C
